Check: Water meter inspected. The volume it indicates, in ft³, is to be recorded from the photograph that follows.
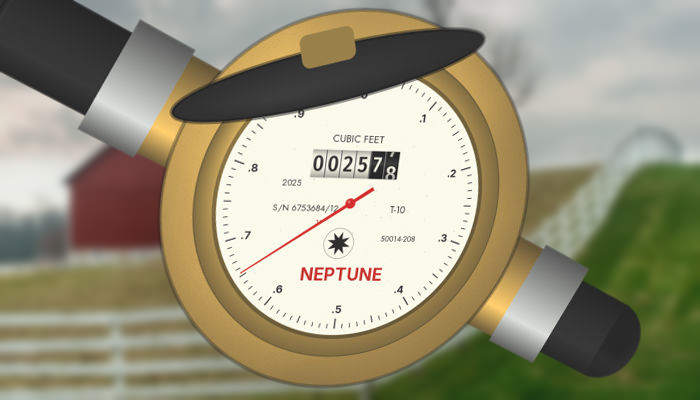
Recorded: 2577.65 ft³
